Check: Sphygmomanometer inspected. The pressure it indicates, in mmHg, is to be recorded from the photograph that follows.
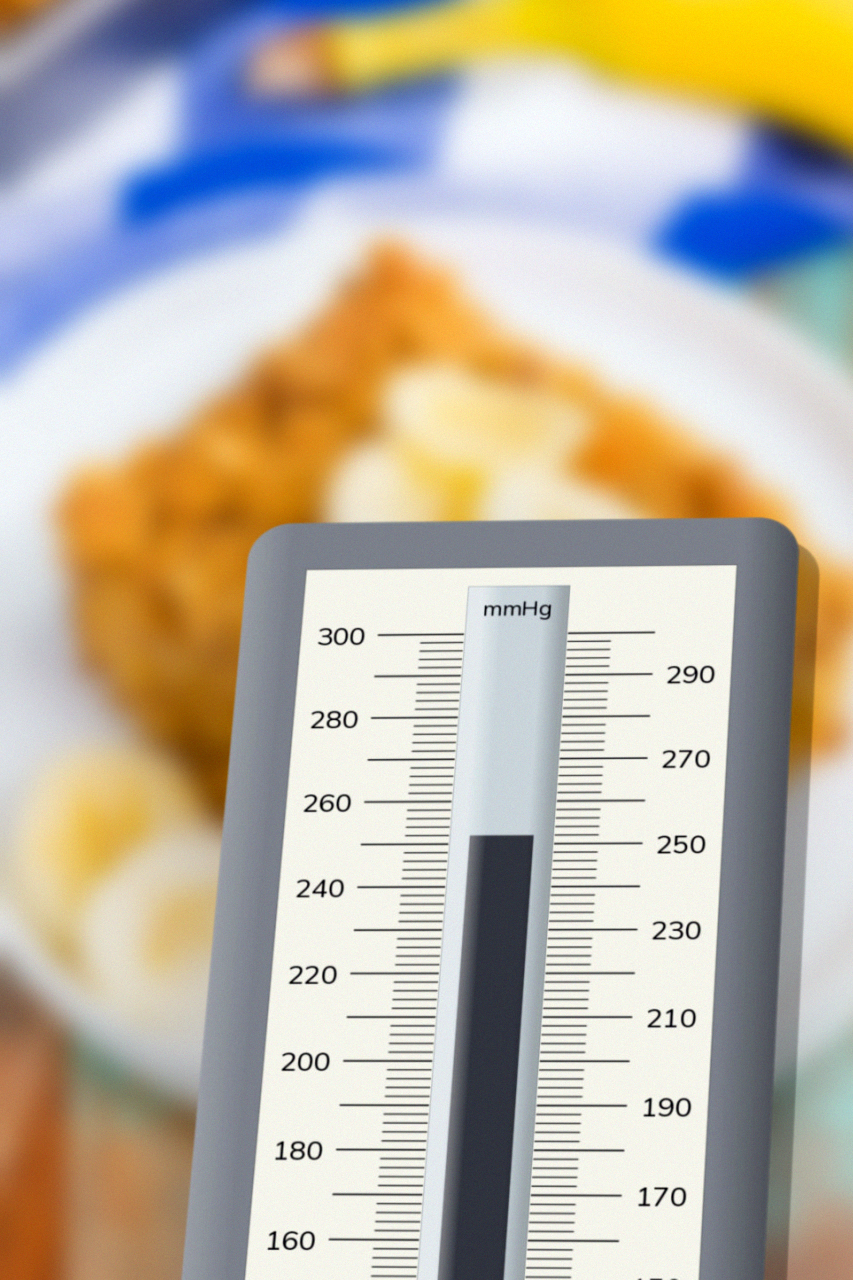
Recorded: 252 mmHg
